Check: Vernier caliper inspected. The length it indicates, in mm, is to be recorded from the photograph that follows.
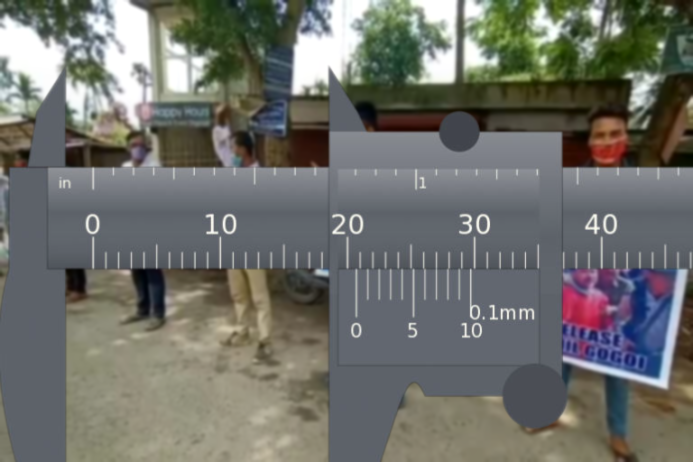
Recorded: 20.7 mm
